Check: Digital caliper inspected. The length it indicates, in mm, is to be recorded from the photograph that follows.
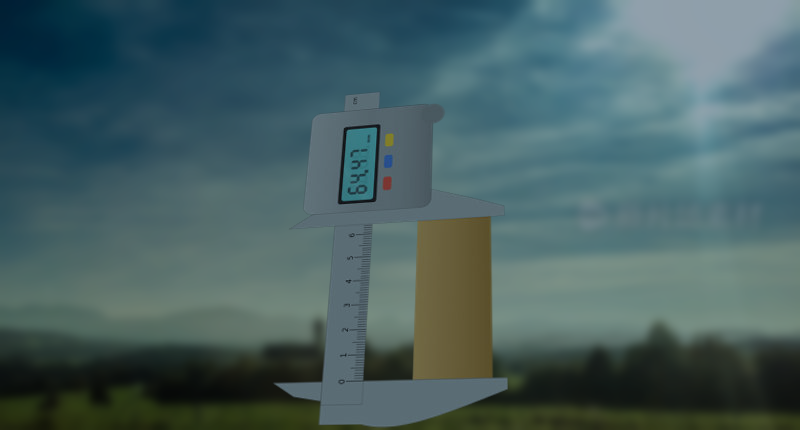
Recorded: 64.47 mm
